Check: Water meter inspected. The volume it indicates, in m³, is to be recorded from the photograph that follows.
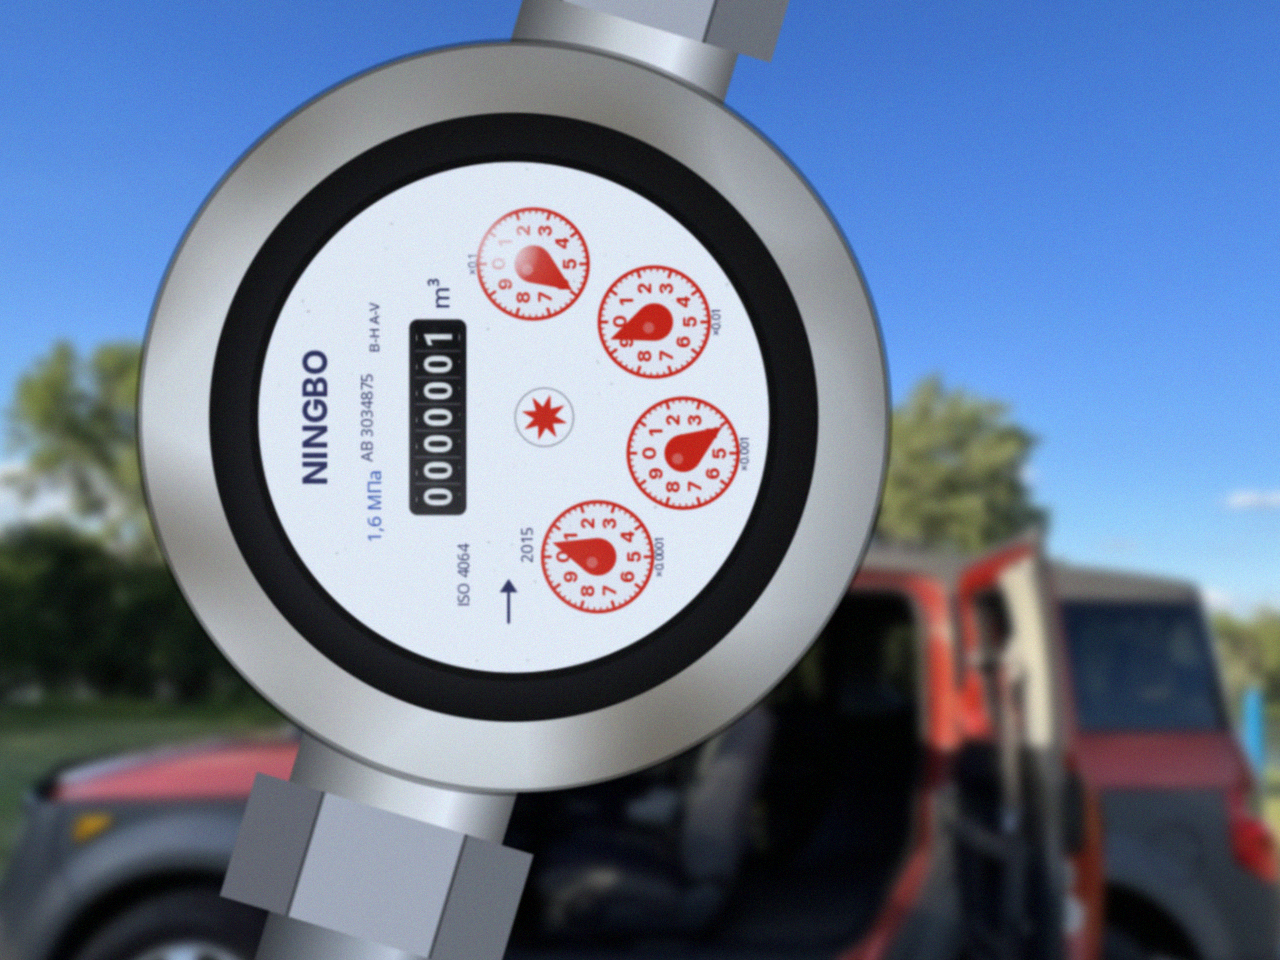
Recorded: 1.5940 m³
